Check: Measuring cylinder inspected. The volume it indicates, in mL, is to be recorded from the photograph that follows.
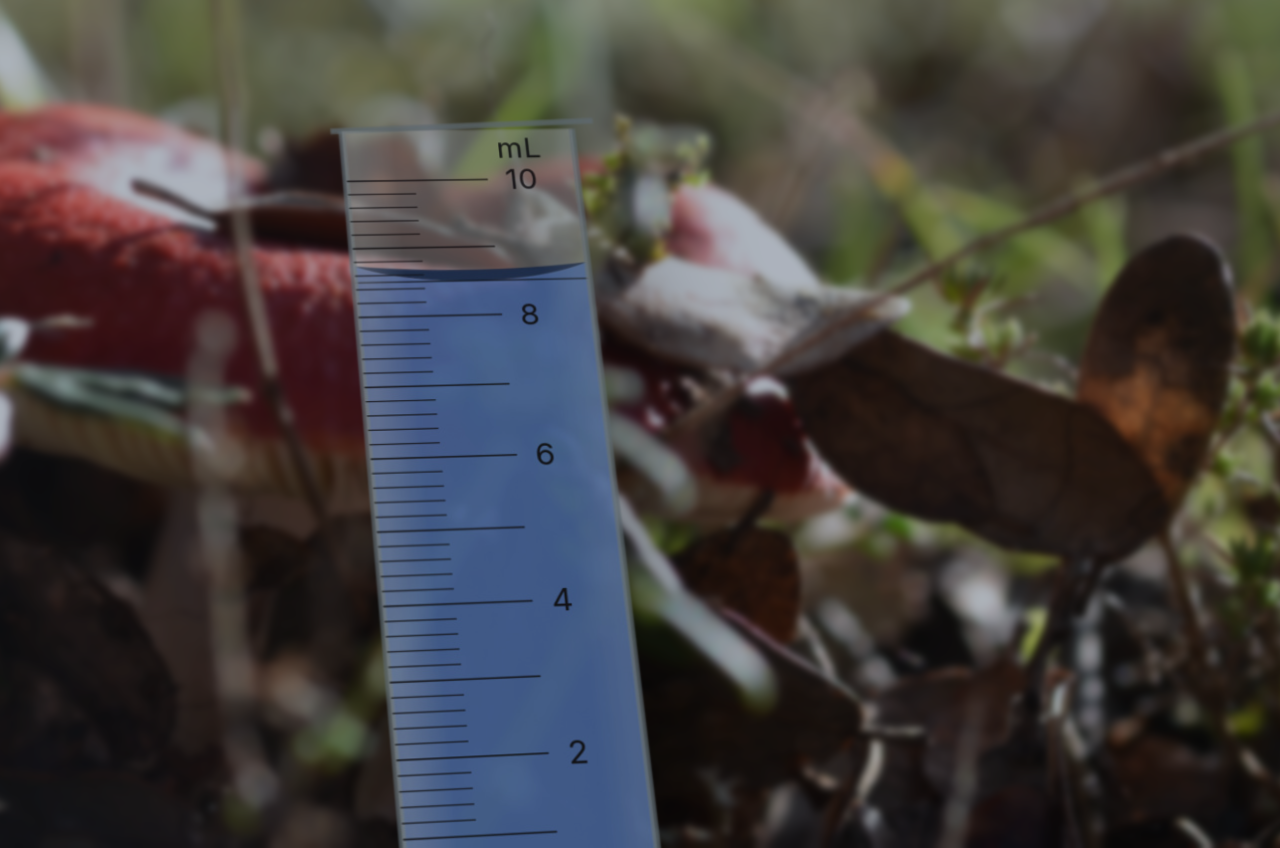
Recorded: 8.5 mL
